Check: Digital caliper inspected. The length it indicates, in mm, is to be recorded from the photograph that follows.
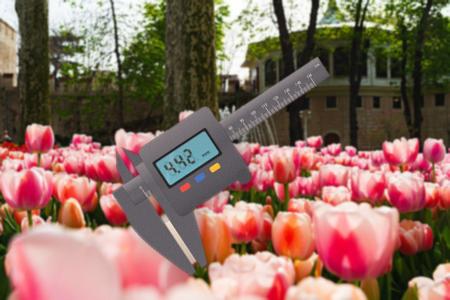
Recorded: 4.42 mm
